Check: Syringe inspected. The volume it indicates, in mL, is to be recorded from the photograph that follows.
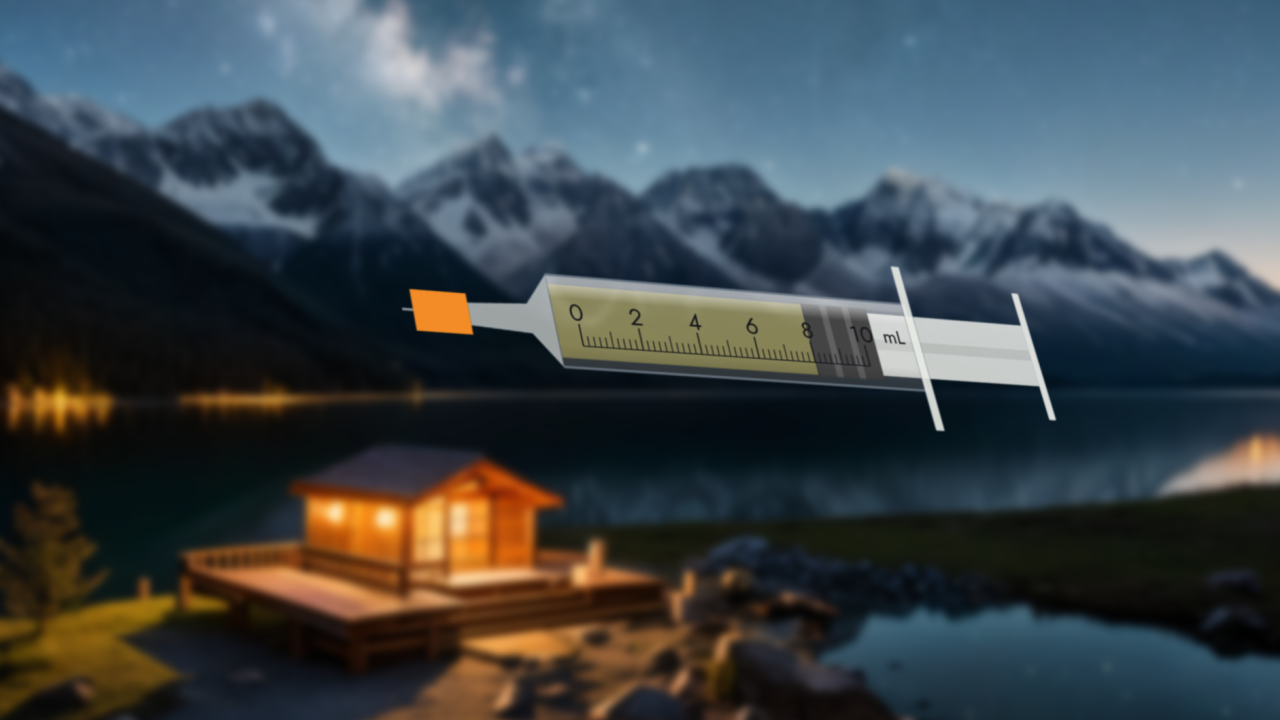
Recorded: 8 mL
